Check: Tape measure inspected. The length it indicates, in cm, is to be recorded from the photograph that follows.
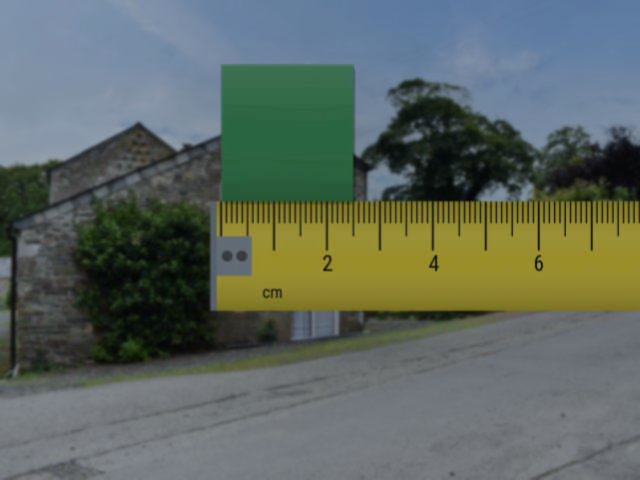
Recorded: 2.5 cm
